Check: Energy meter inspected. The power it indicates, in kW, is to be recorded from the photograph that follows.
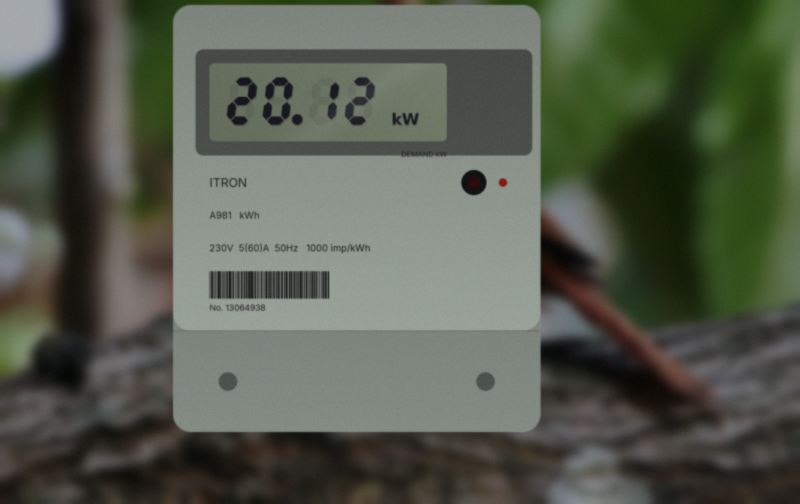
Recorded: 20.12 kW
